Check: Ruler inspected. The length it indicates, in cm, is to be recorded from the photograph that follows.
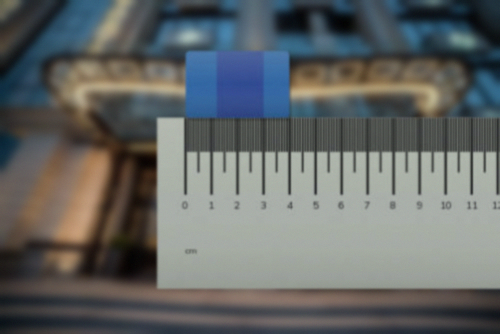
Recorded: 4 cm
